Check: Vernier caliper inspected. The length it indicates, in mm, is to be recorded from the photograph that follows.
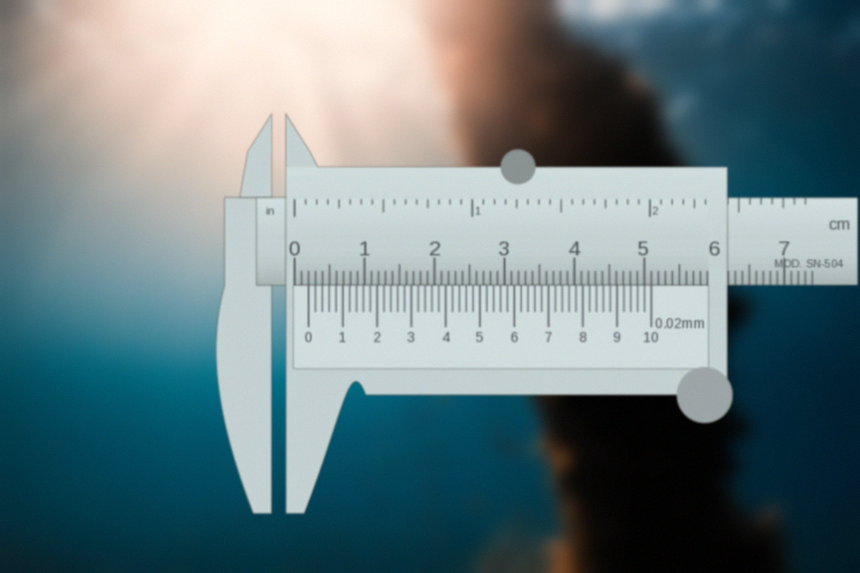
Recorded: 2.0 mm
